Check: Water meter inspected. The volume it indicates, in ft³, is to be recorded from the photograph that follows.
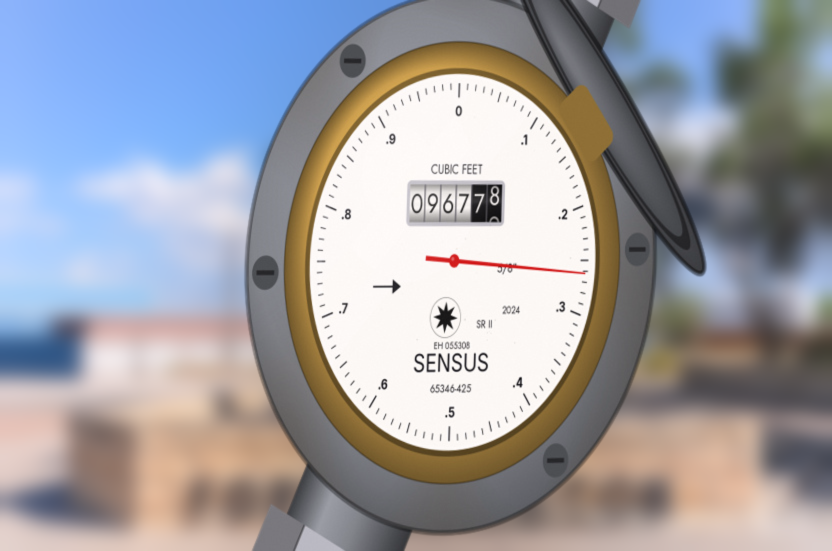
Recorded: 96778.26 ft³
